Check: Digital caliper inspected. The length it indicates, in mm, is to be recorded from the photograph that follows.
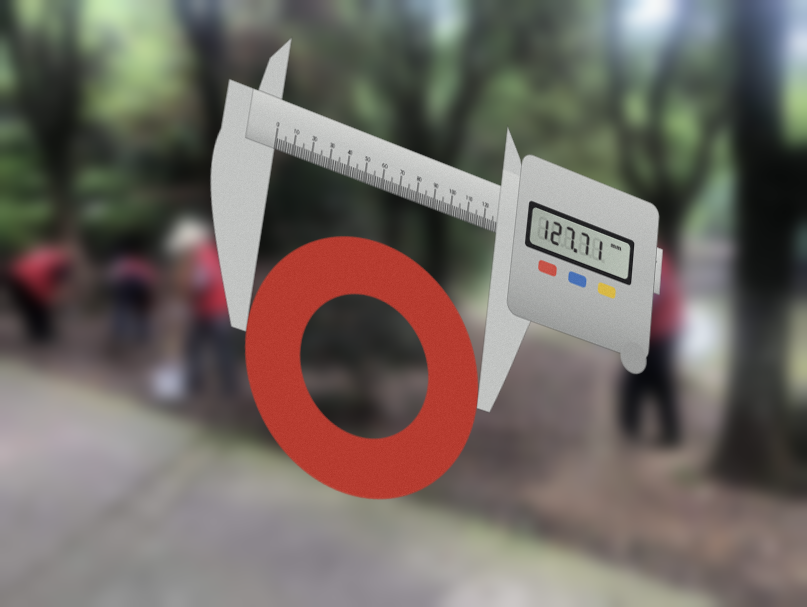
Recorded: 127.71 mm
